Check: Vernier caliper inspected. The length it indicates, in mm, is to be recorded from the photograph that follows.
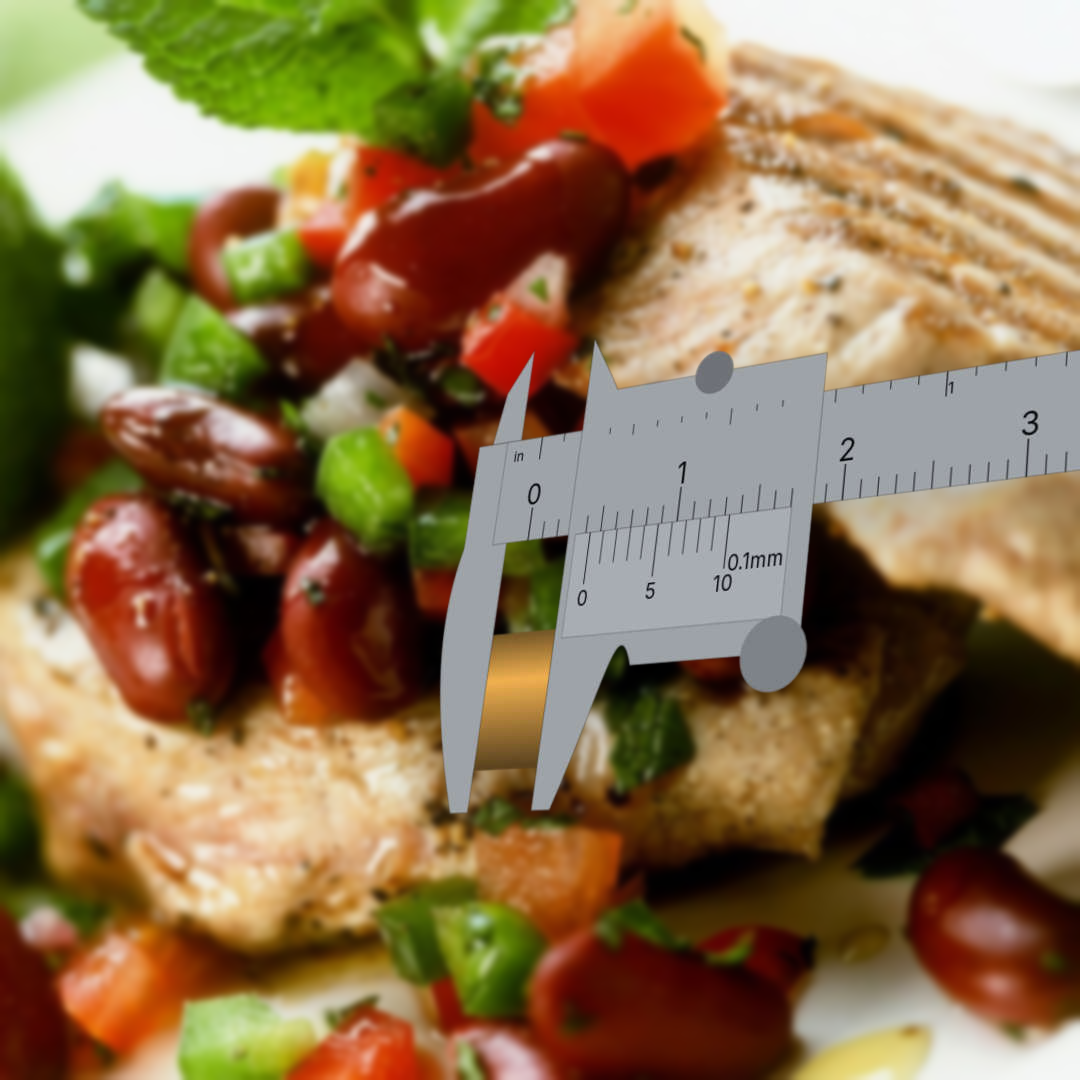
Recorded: 4.3 mm
